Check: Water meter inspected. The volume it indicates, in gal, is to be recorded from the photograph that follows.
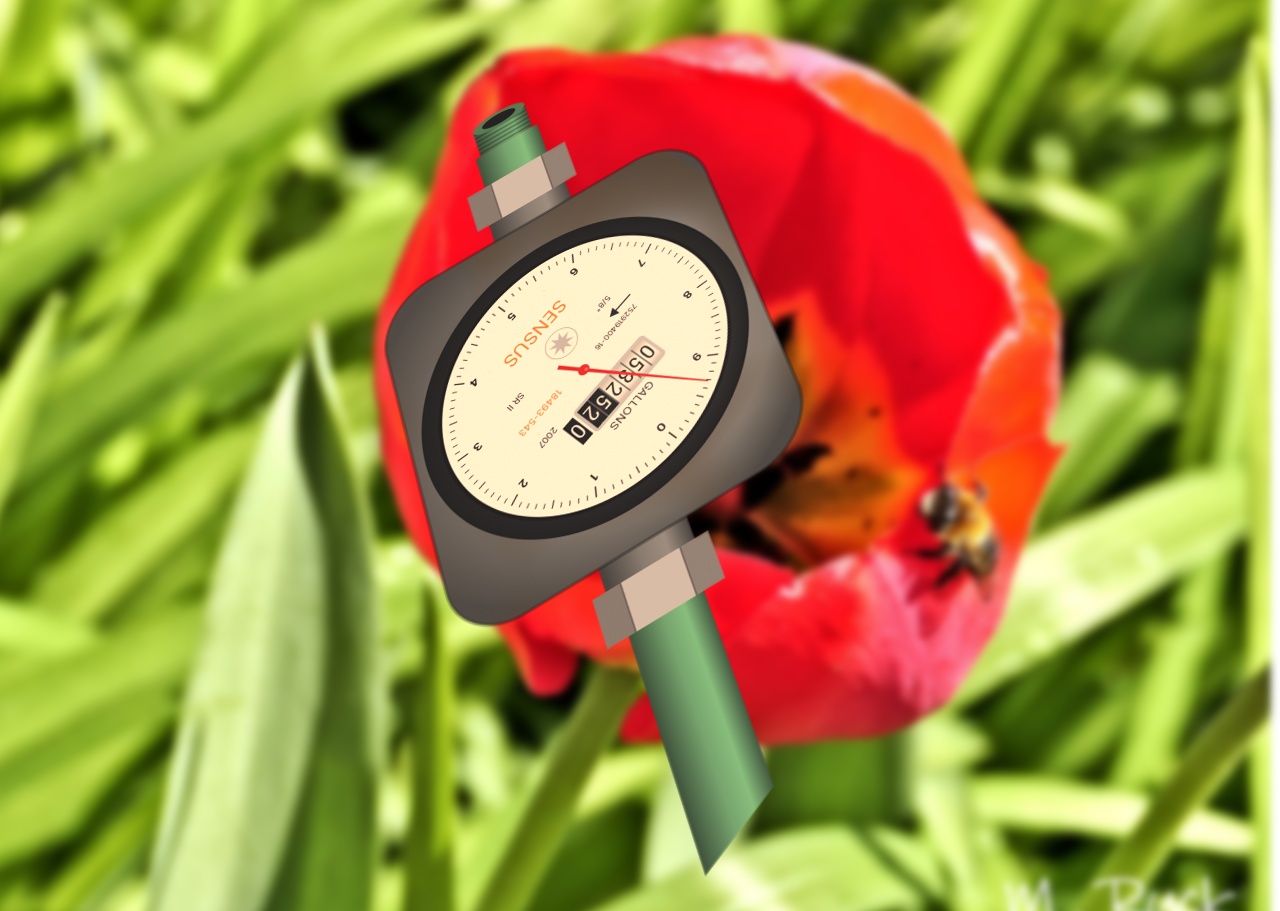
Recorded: 532519.3 gal
